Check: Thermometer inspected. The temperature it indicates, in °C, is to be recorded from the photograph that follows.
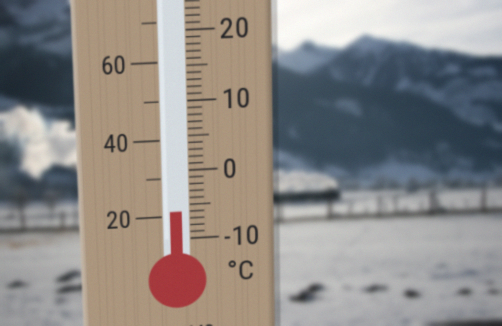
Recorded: -6 °C
